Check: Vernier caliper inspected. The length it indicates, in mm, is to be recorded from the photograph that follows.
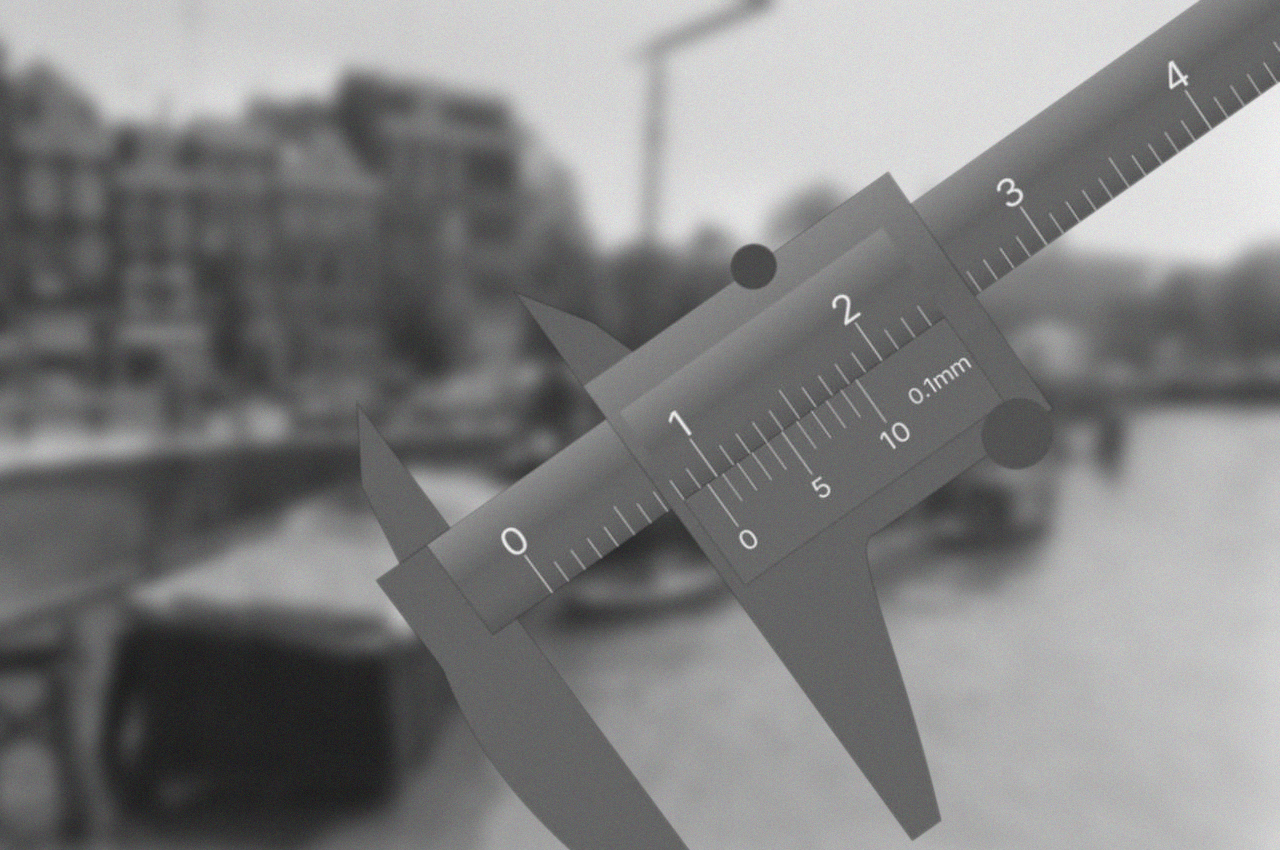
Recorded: 9.4 mm
